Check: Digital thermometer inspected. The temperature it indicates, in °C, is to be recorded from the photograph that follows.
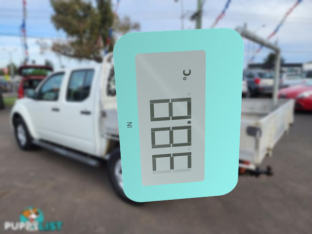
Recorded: 38.8 °C
